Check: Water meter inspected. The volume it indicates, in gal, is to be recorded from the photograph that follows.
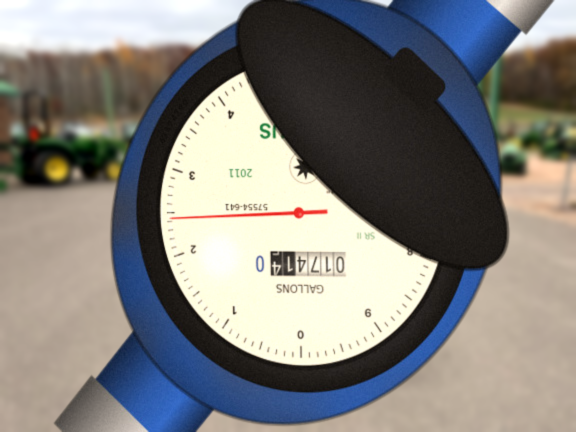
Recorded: 174142.4 gal
